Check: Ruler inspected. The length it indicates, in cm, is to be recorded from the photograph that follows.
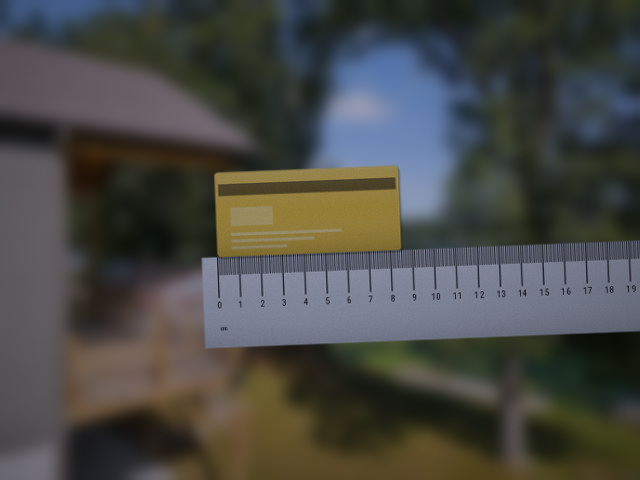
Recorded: 8.5 cm
